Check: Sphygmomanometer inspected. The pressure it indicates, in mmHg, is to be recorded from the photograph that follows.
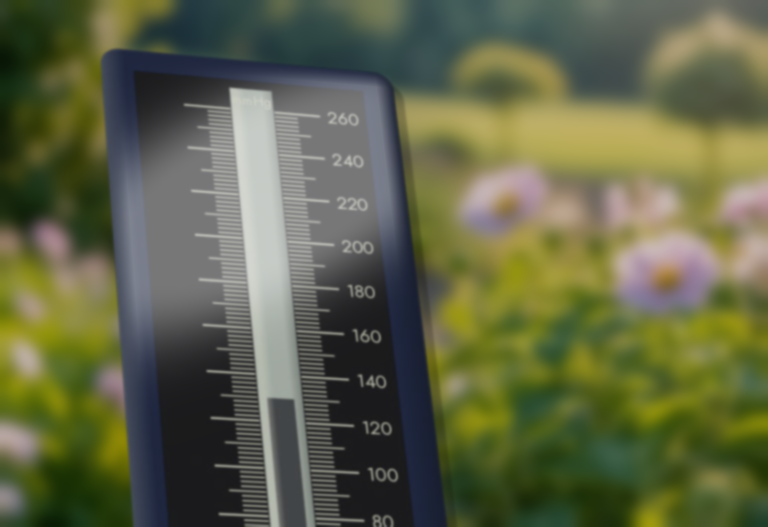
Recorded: 130 mmHg
